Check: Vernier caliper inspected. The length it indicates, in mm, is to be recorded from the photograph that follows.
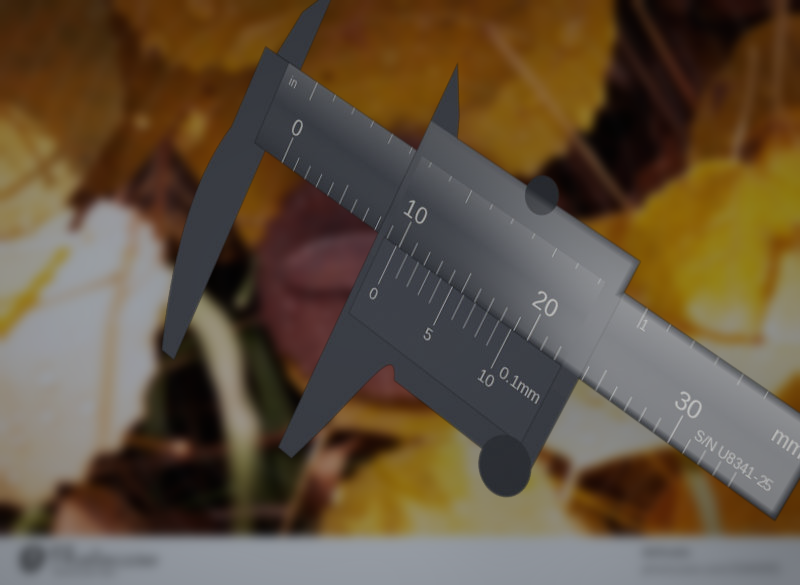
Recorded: 9.8 mm
